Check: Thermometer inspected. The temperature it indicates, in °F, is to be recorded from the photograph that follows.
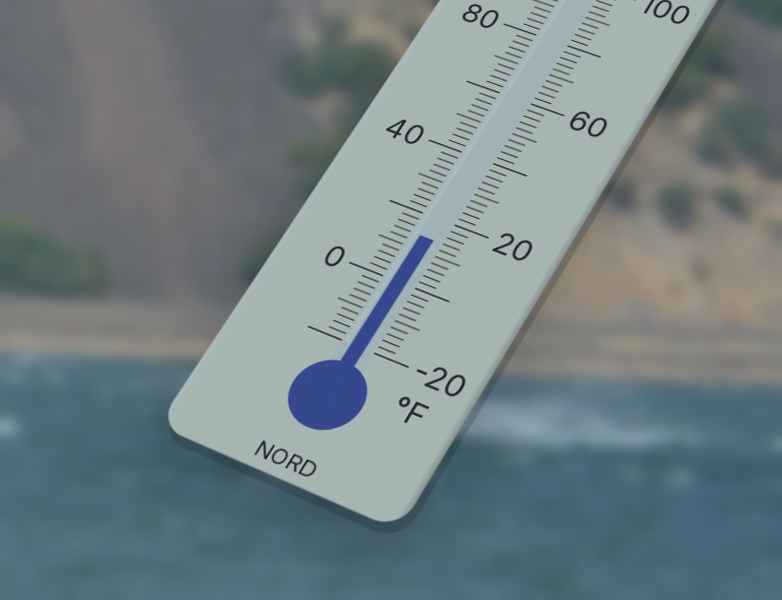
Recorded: 14 °F
